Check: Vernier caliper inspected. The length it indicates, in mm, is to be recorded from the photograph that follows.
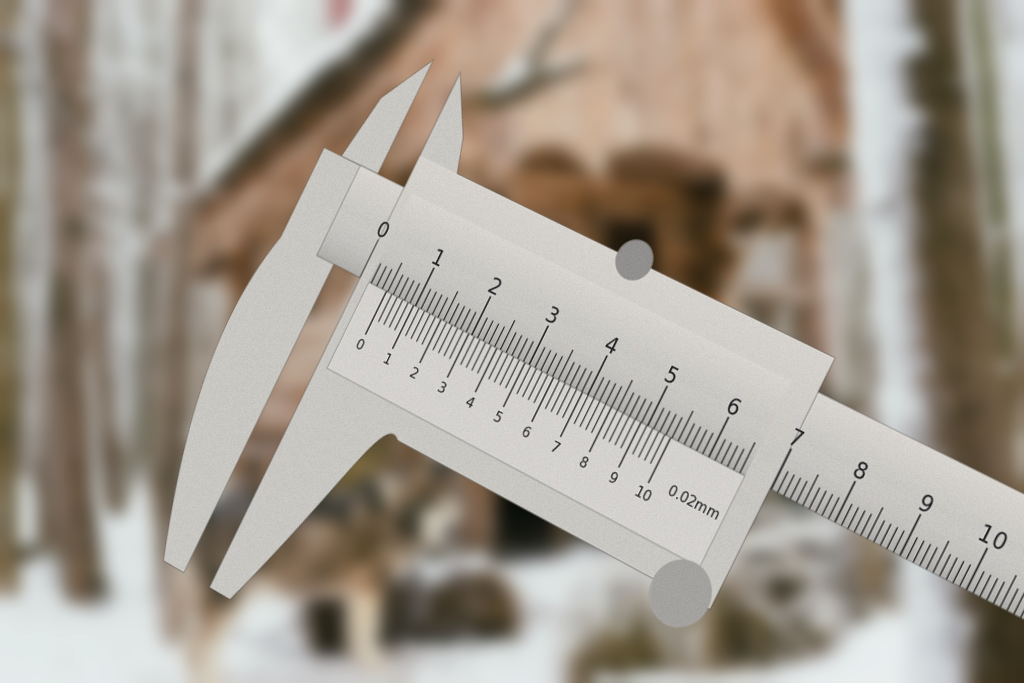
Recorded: 4.8 mm
